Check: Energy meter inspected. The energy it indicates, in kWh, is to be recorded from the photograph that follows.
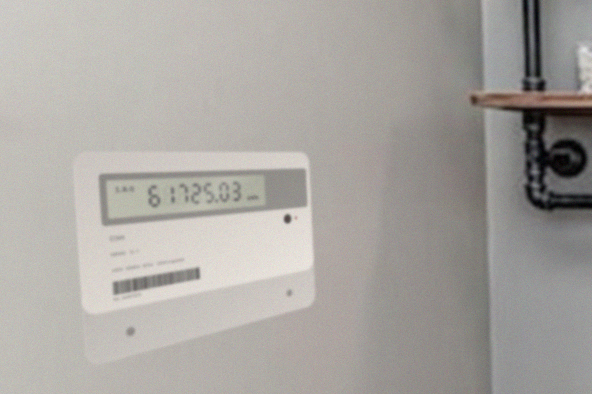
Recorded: 61725.03 kWh
